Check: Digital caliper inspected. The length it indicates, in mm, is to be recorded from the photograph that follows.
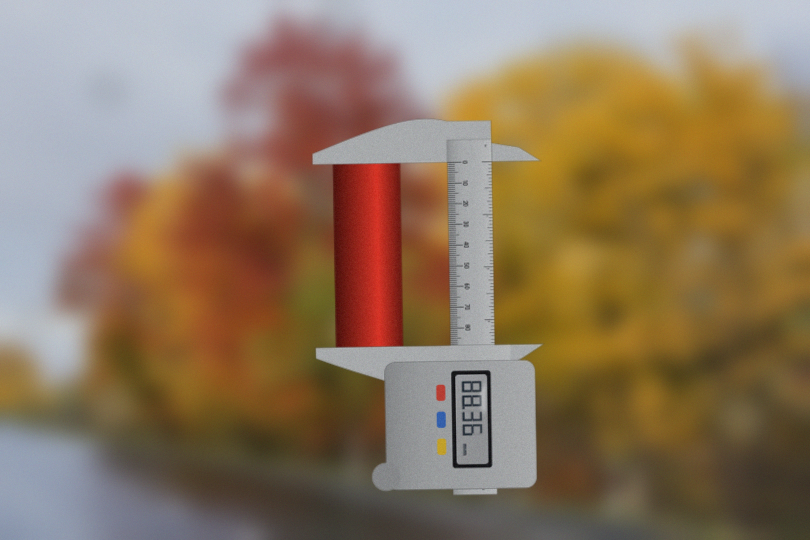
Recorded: 88.36 mm
